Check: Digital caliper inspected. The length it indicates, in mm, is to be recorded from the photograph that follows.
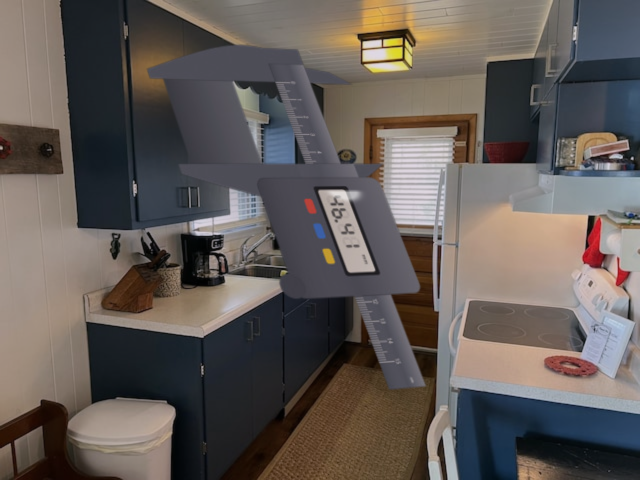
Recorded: 46.41 mm
